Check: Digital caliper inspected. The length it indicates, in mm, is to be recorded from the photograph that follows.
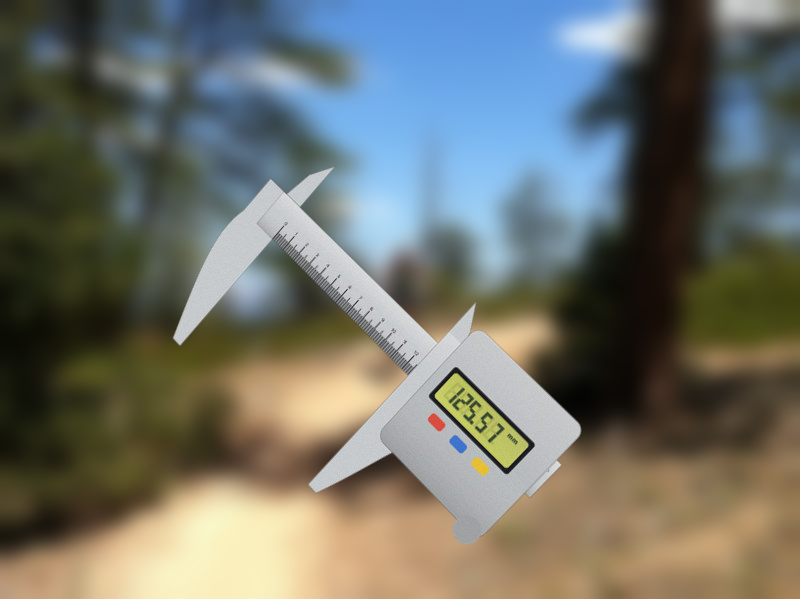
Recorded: 125.57 mm
